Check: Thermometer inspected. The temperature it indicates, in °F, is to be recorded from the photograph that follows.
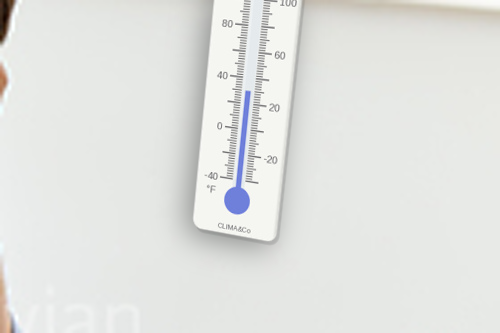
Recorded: 30 °F
